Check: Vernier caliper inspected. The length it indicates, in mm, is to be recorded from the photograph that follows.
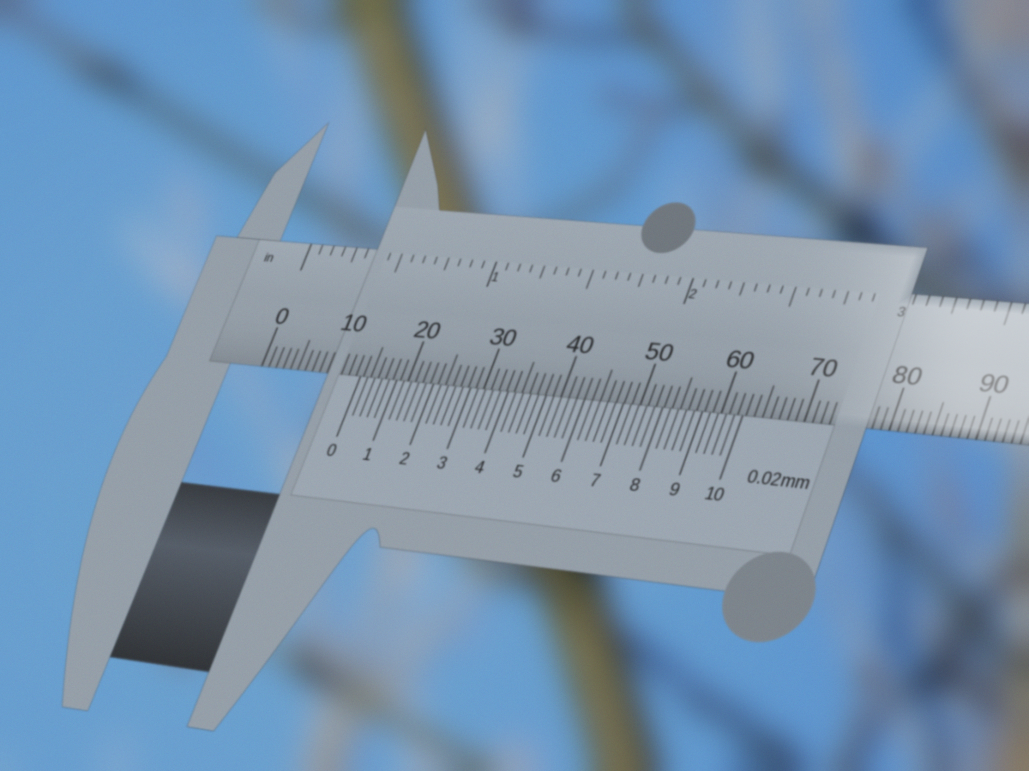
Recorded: 13.6 mm
